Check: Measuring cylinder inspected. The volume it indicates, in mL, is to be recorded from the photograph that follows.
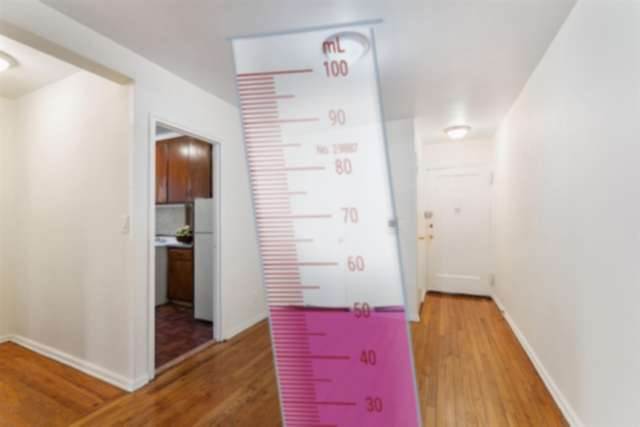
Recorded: 50 mL
